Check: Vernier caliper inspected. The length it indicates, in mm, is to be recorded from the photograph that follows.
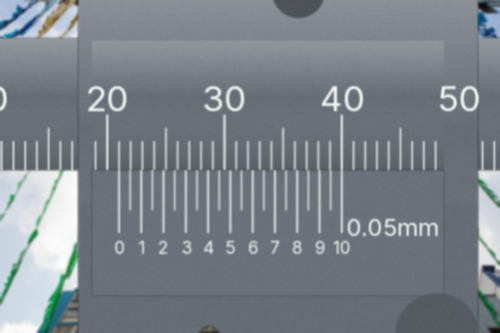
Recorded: 21.0 mm
